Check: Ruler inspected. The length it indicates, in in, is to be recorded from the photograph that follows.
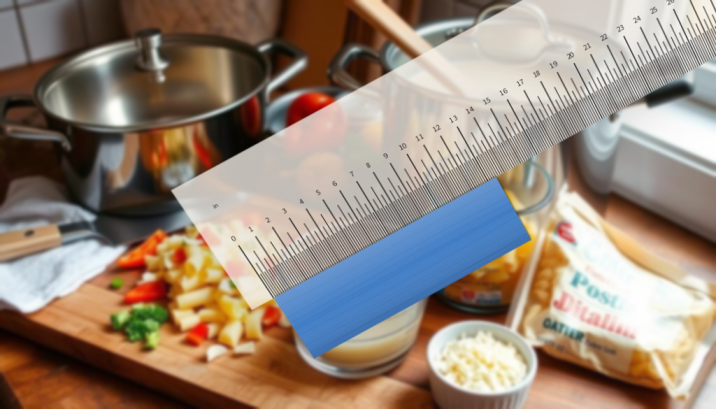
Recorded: 13.5 in
